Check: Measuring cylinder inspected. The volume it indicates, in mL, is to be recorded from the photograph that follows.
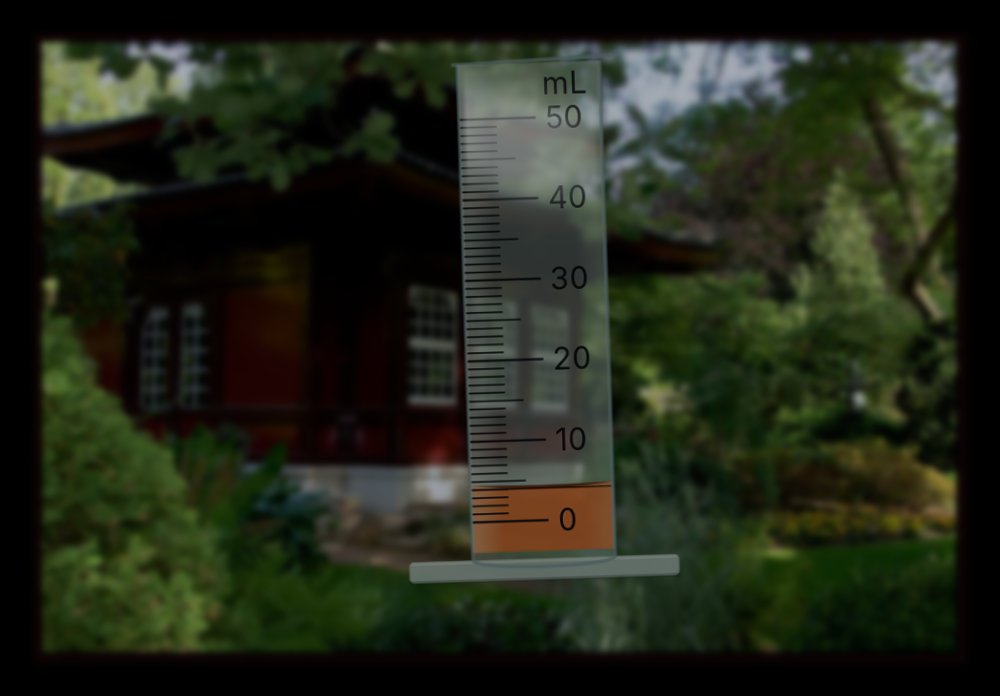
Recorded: 4 mL
